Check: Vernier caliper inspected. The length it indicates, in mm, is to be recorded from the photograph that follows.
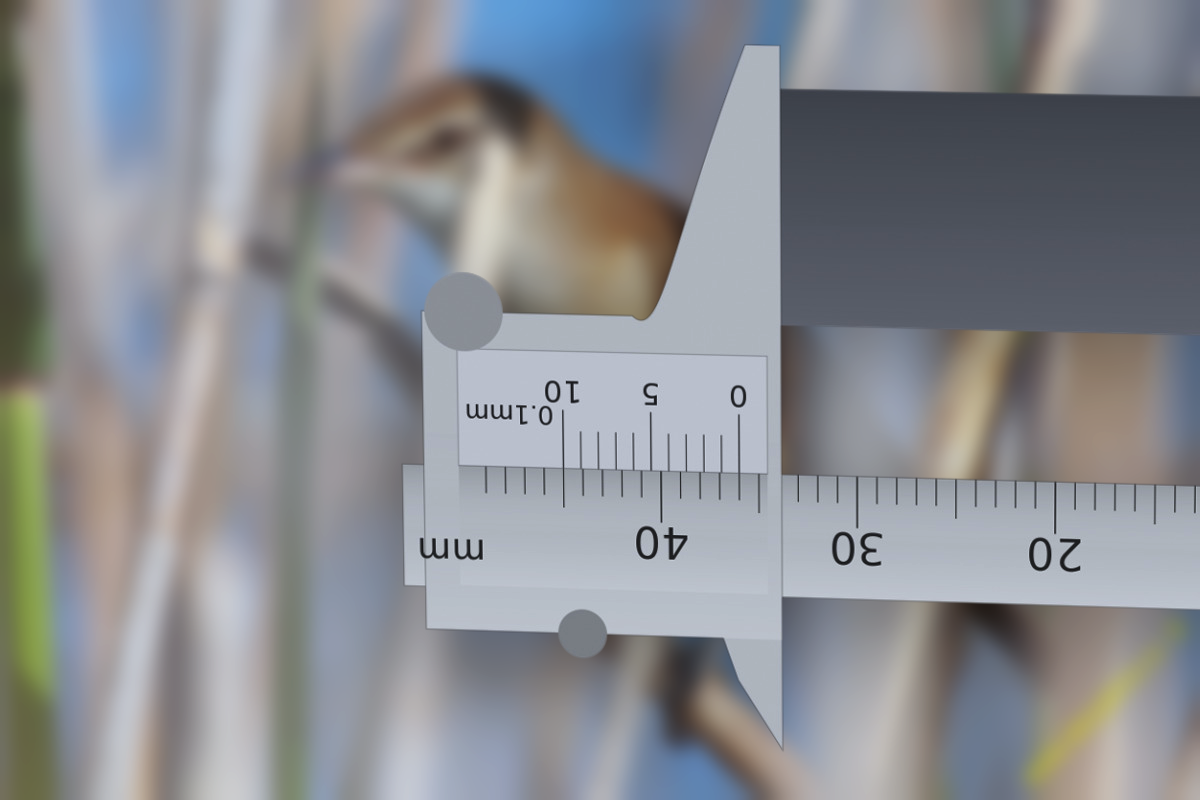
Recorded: 36.0 mm
